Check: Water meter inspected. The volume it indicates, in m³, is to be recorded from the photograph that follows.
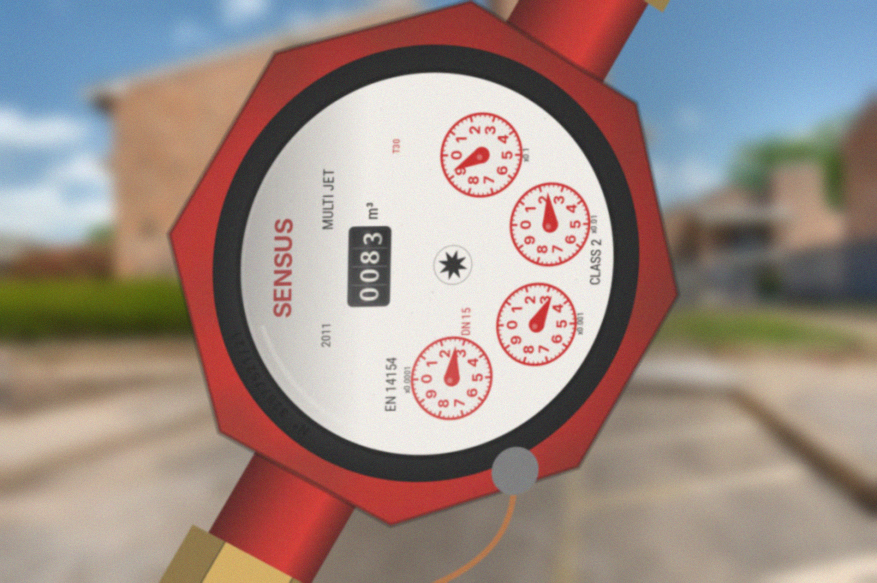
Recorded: 82.9232 m³
